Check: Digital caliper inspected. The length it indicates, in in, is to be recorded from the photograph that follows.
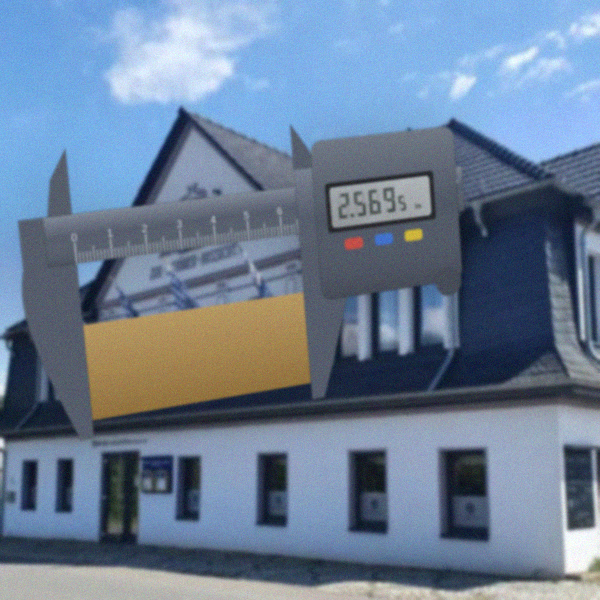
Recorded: 2.5695 in
